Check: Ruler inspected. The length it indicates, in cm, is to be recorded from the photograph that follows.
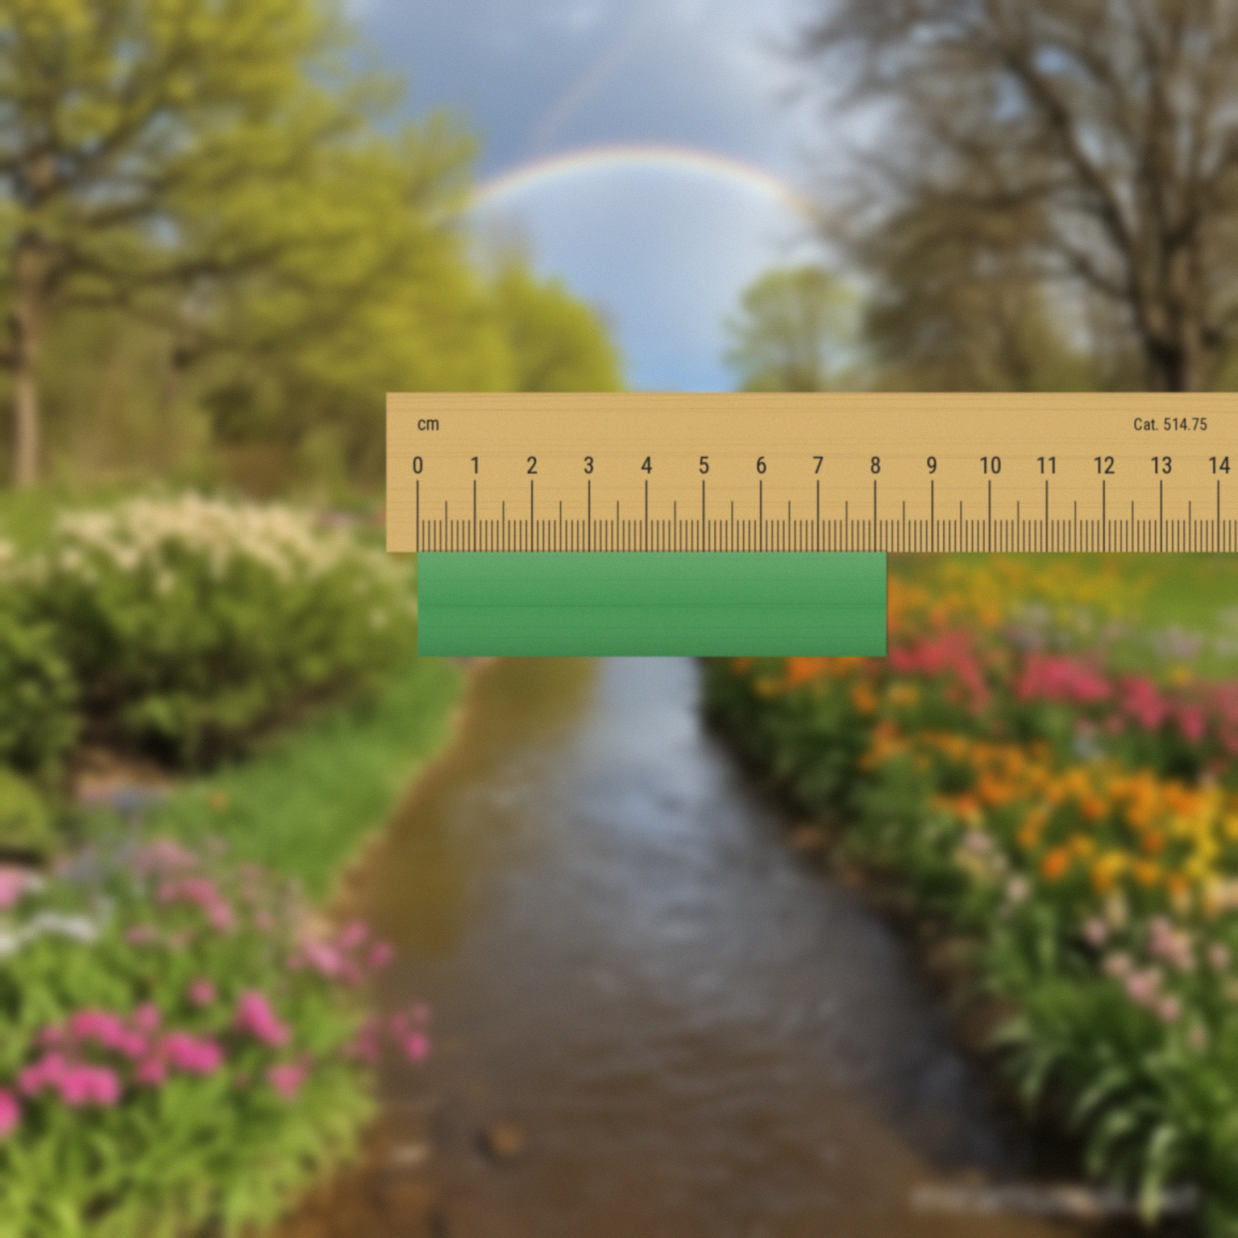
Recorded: 8.2 cm
